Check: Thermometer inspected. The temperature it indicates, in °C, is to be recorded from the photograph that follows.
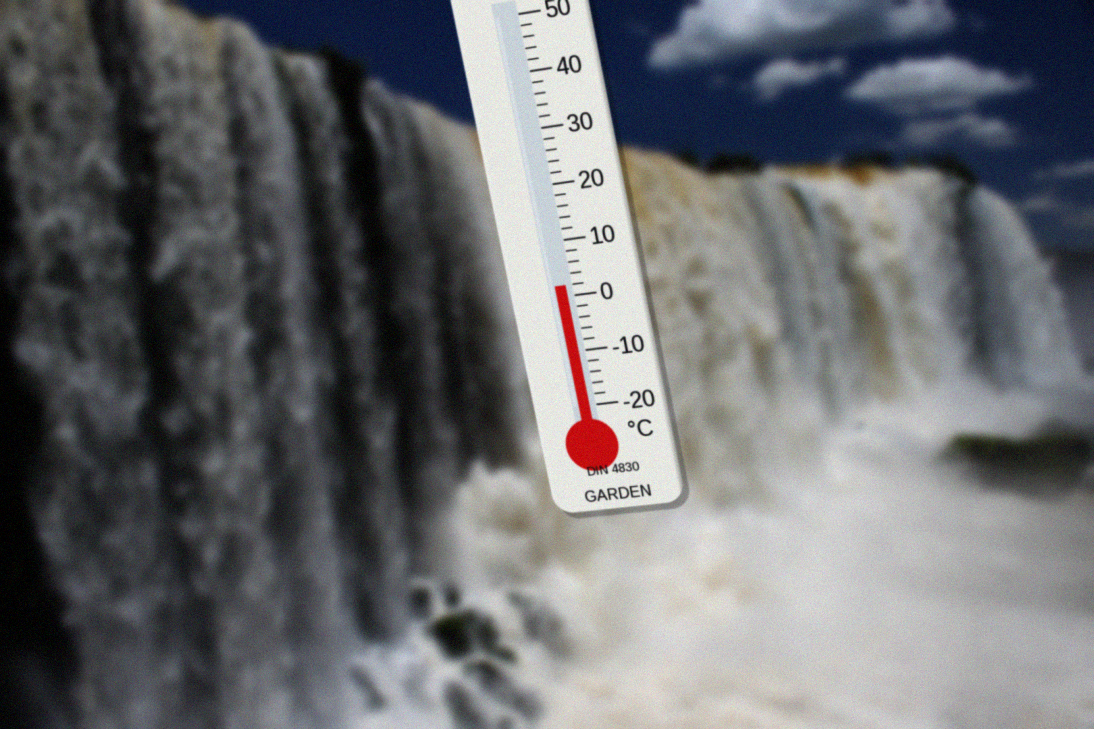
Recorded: 2 °C
